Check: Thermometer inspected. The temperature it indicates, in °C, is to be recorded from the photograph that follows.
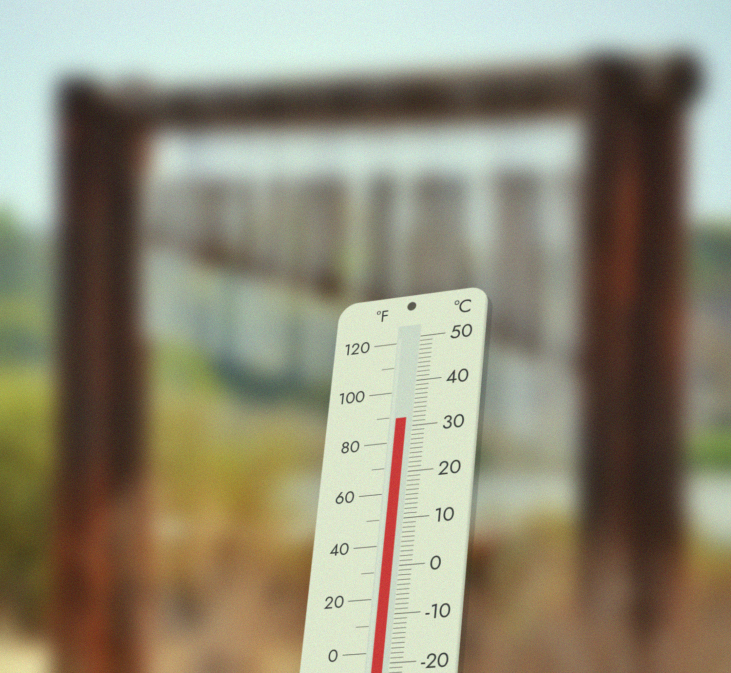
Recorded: 32 °C
